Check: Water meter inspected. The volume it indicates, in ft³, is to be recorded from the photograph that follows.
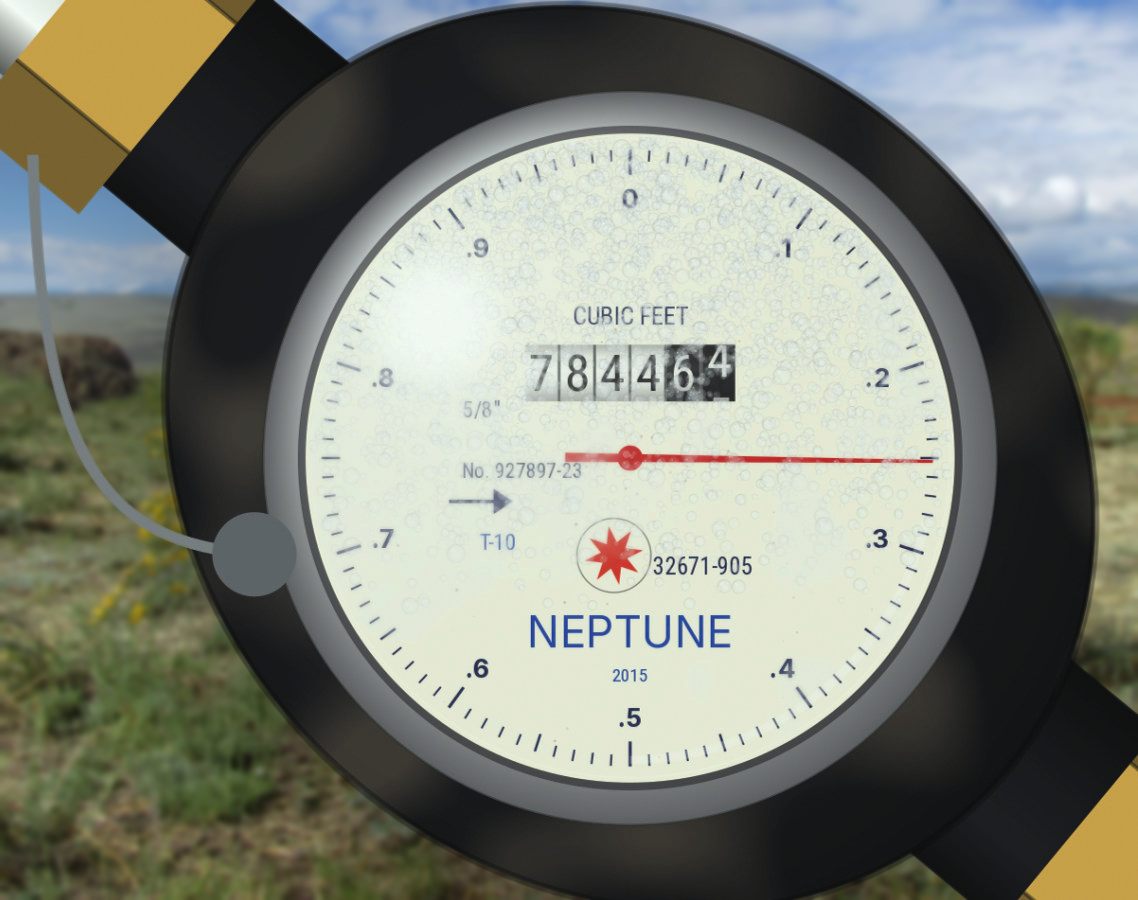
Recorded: 784464.25 ft³
